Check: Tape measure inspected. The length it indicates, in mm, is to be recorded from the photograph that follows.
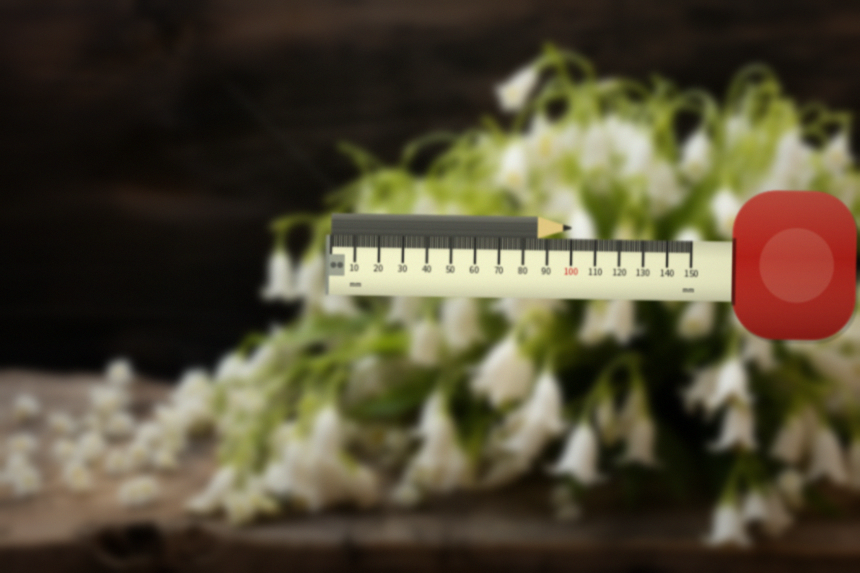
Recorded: 100 mm
